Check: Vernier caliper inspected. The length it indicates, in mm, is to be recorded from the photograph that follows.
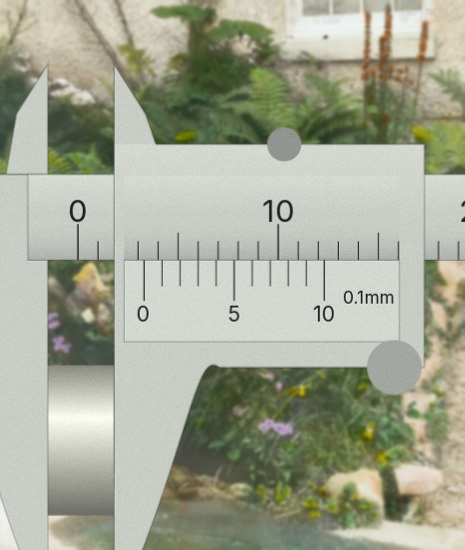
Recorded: 3.3 mm
